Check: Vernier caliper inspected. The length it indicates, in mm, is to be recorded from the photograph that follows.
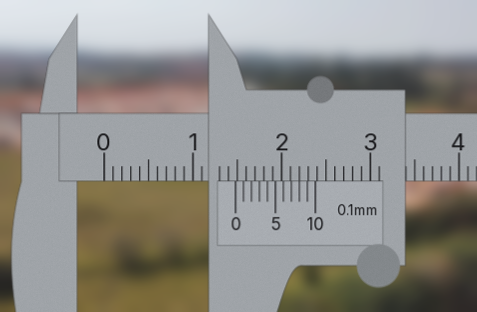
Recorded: 14.8 mm
